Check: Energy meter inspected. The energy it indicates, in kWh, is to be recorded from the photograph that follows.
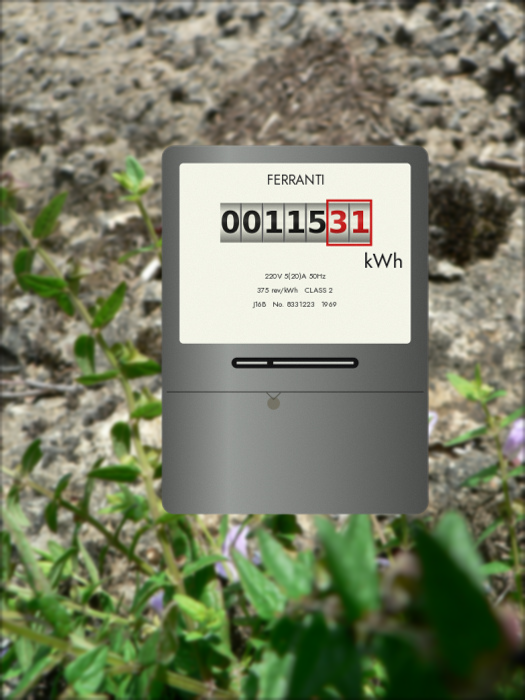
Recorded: 115.31 kWh
